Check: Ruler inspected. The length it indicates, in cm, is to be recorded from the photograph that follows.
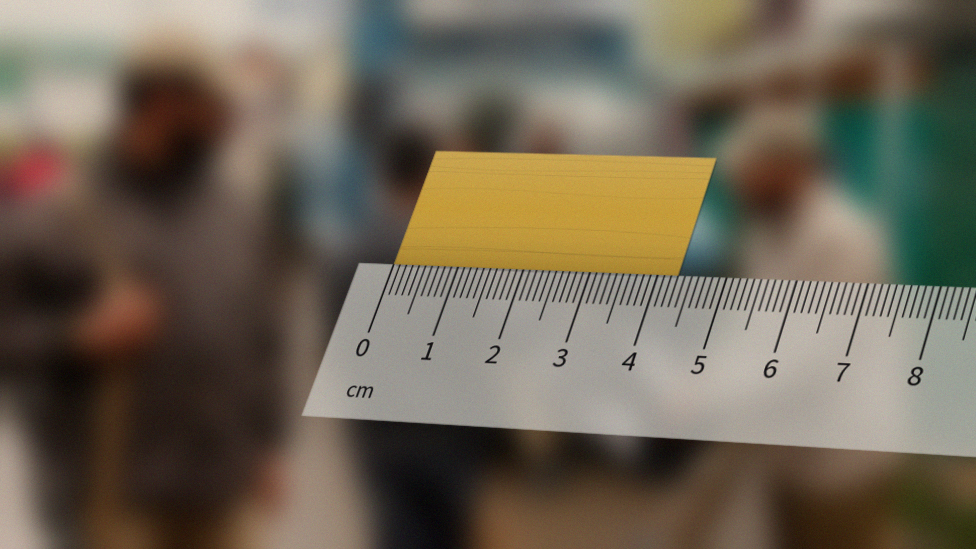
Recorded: 4.3 cm
